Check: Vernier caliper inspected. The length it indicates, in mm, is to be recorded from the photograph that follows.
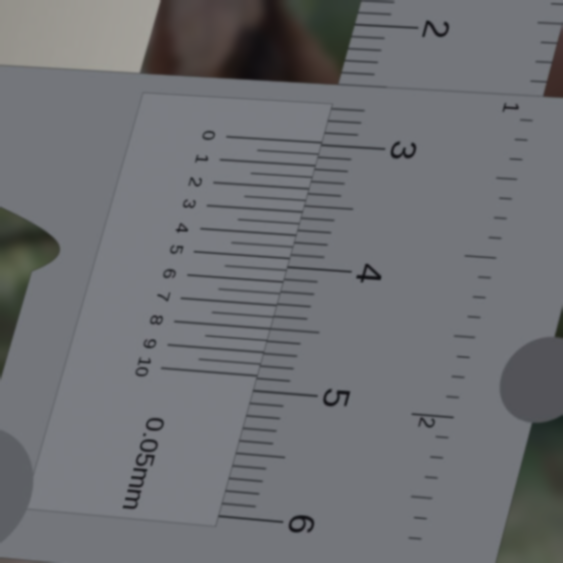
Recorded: 29.8 mm
